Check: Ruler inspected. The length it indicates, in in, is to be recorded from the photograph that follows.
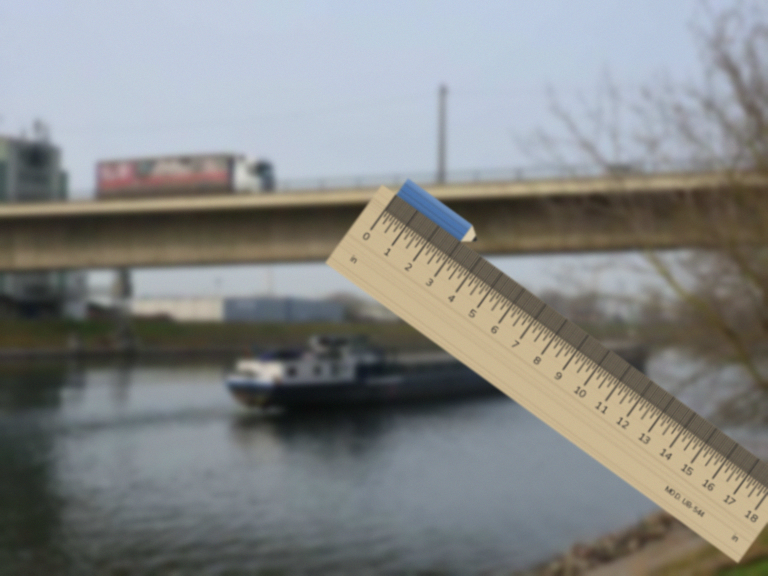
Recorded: 3.5 in
